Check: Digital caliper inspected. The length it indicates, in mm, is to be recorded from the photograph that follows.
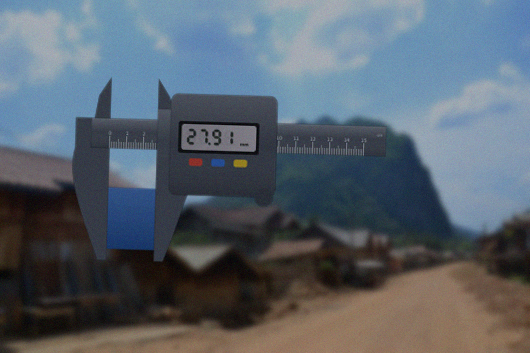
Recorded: 27.91 mm
